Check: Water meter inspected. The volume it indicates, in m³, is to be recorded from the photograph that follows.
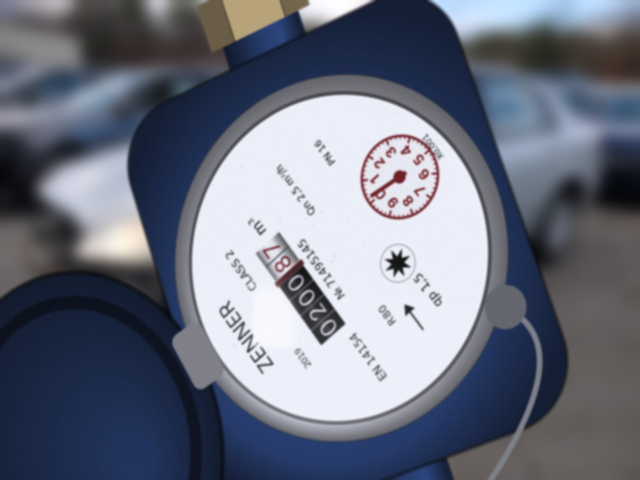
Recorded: 200.870 m³
